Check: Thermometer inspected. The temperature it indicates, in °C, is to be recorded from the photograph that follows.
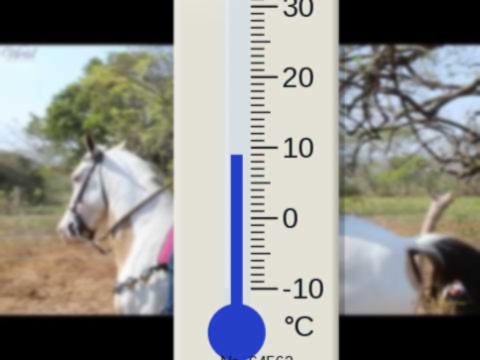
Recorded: 9 °C
